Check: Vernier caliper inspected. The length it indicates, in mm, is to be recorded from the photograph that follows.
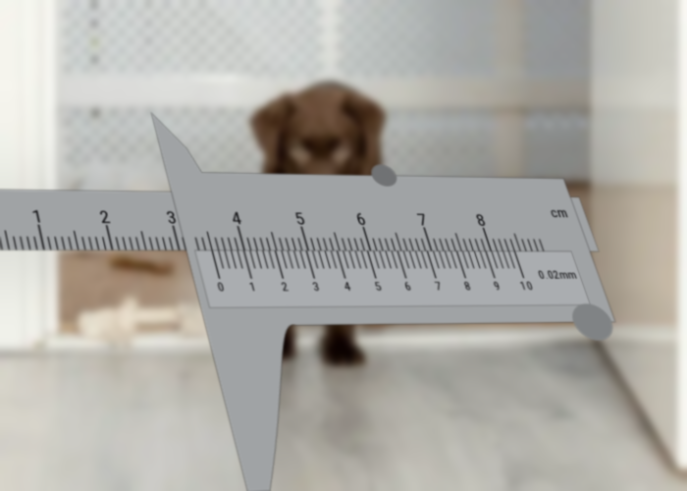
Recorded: 35.0 mm
